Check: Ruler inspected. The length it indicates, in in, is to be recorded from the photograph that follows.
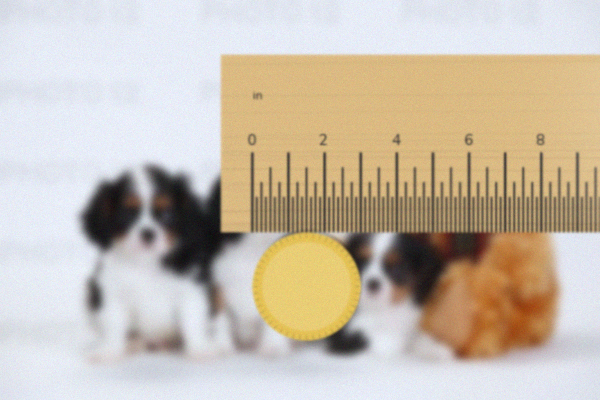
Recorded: 3 in
